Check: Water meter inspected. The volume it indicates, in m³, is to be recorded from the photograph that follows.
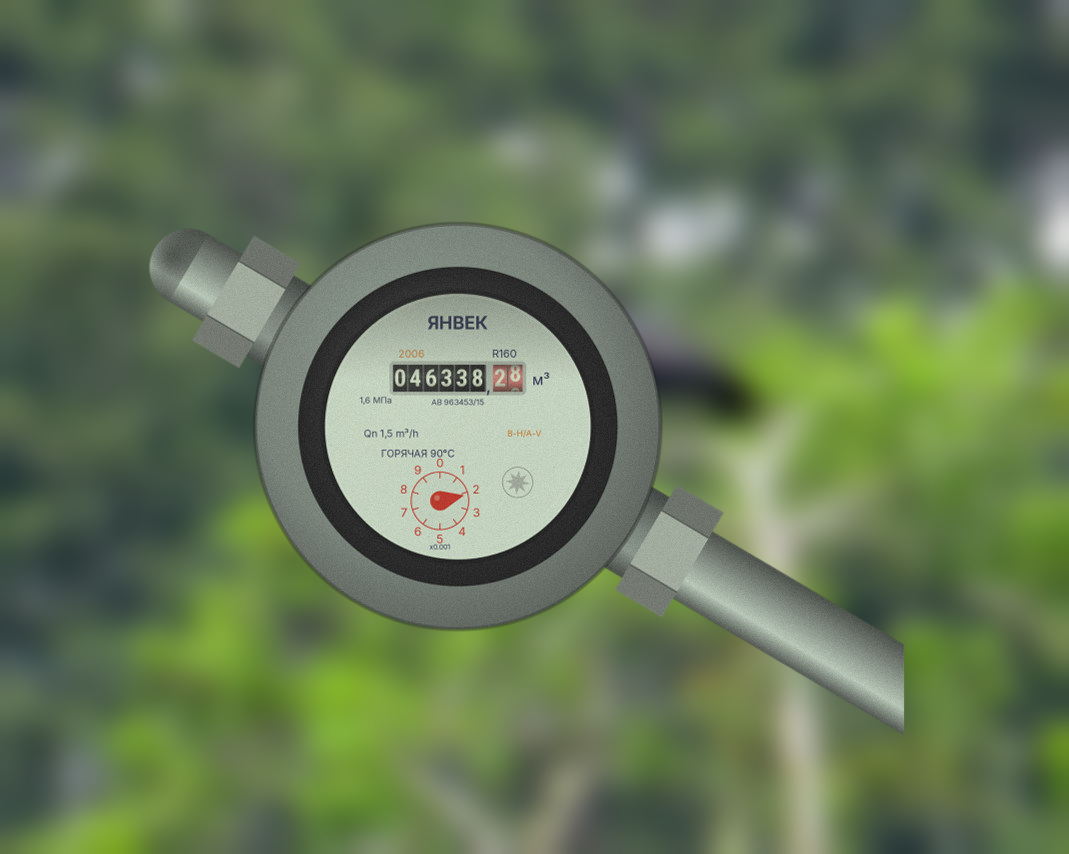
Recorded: 46338.282 m³
